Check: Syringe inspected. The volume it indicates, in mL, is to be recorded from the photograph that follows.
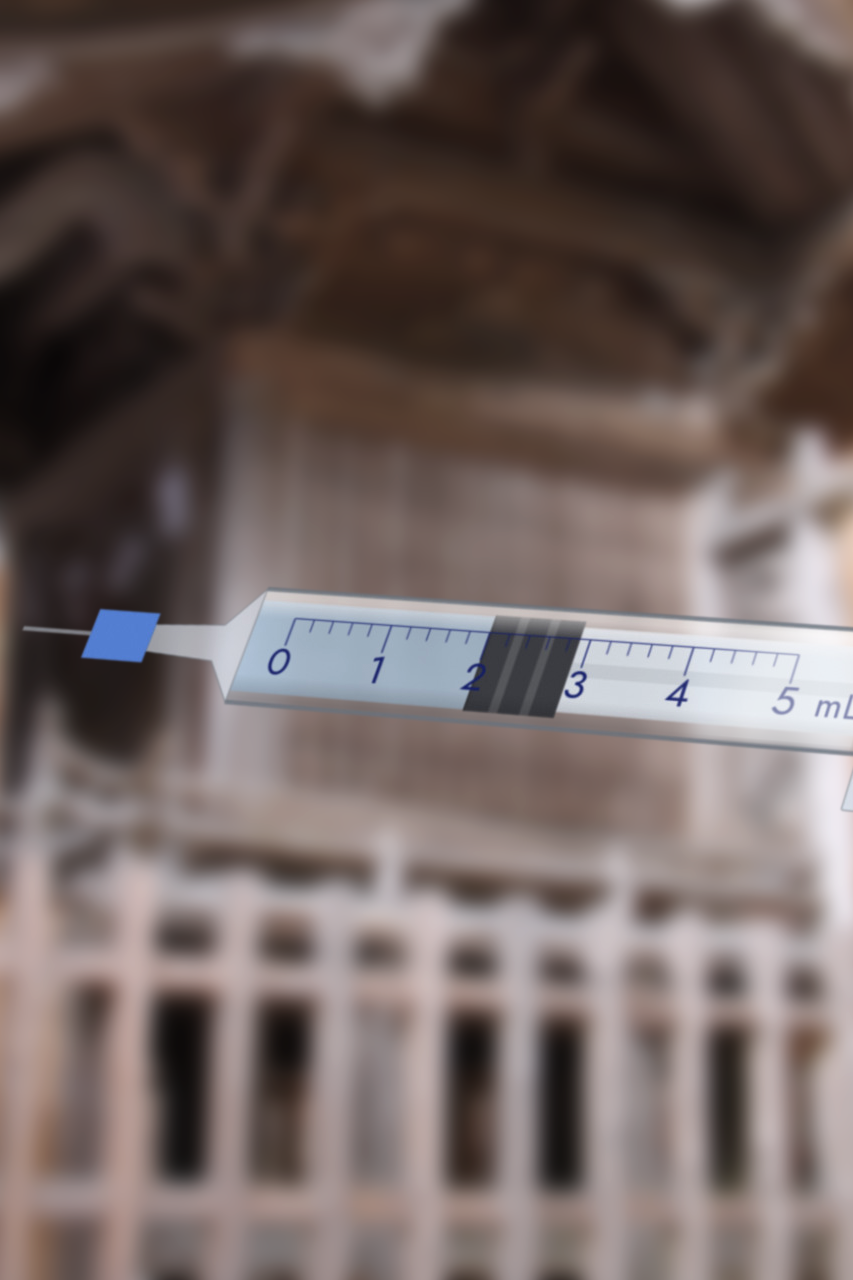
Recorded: 2 mL
